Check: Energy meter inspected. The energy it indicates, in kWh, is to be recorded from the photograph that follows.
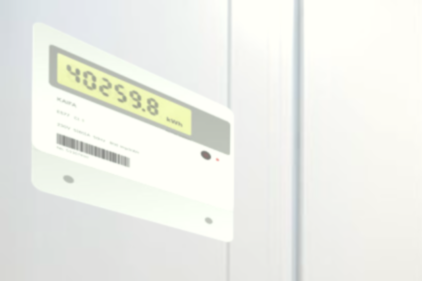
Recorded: 40259.8 kWh
